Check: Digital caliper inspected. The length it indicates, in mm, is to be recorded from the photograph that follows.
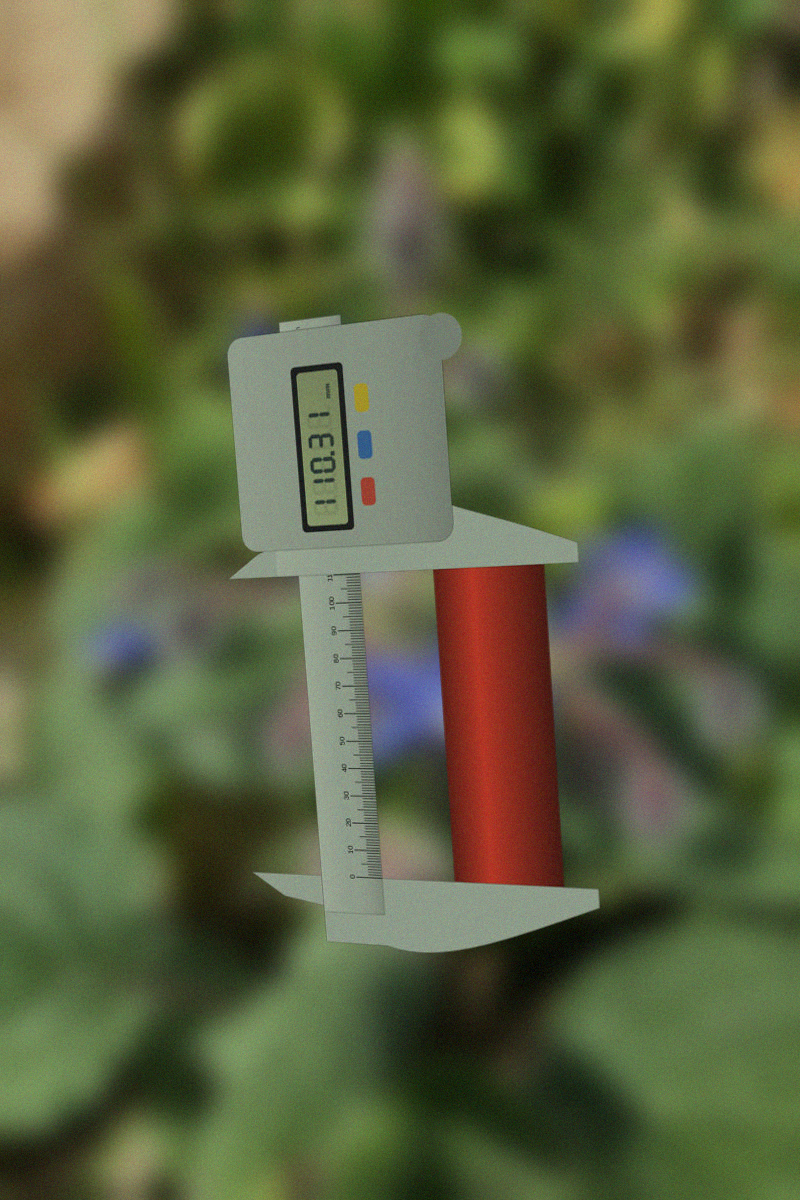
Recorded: 110.31 mm
